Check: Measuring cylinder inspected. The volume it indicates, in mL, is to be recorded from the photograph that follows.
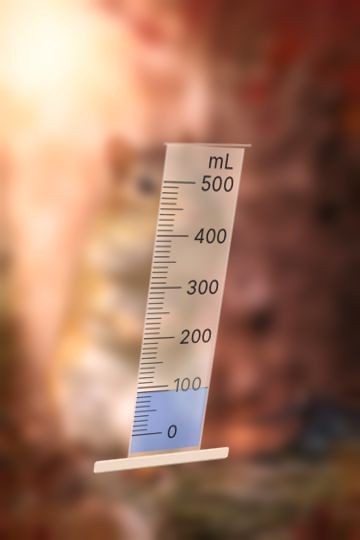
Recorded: 90 mL
